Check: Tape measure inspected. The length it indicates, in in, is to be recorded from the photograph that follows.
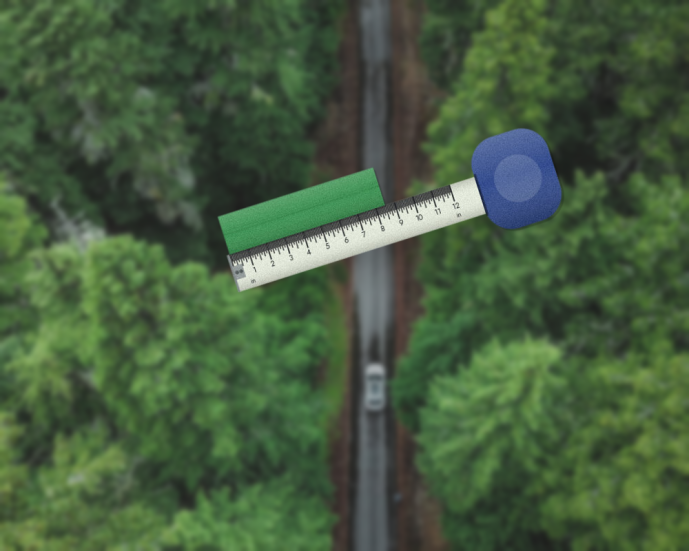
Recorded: 8.5 in
